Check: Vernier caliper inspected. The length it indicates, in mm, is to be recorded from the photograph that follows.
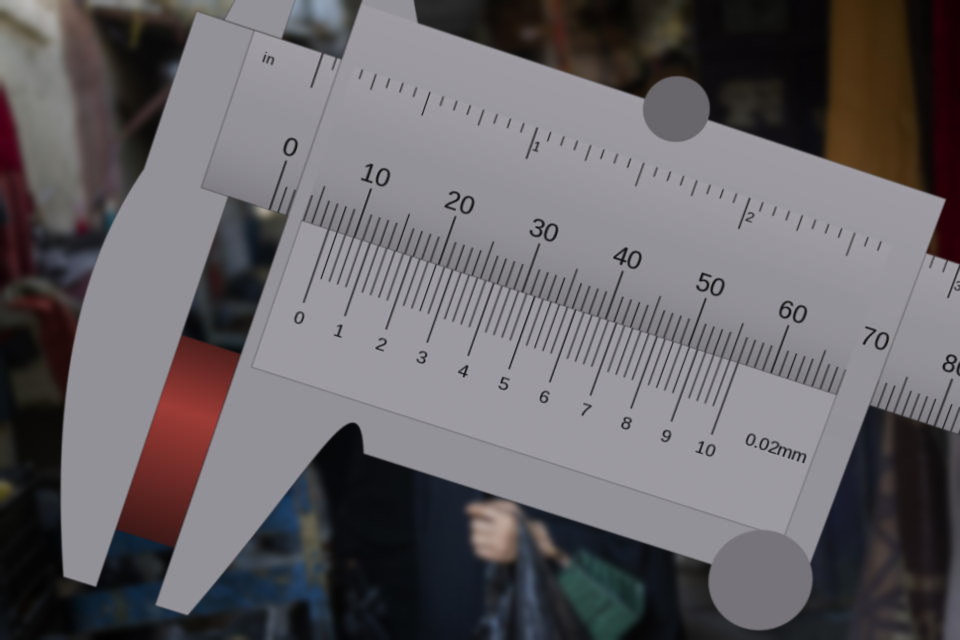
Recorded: 7.0 mm
